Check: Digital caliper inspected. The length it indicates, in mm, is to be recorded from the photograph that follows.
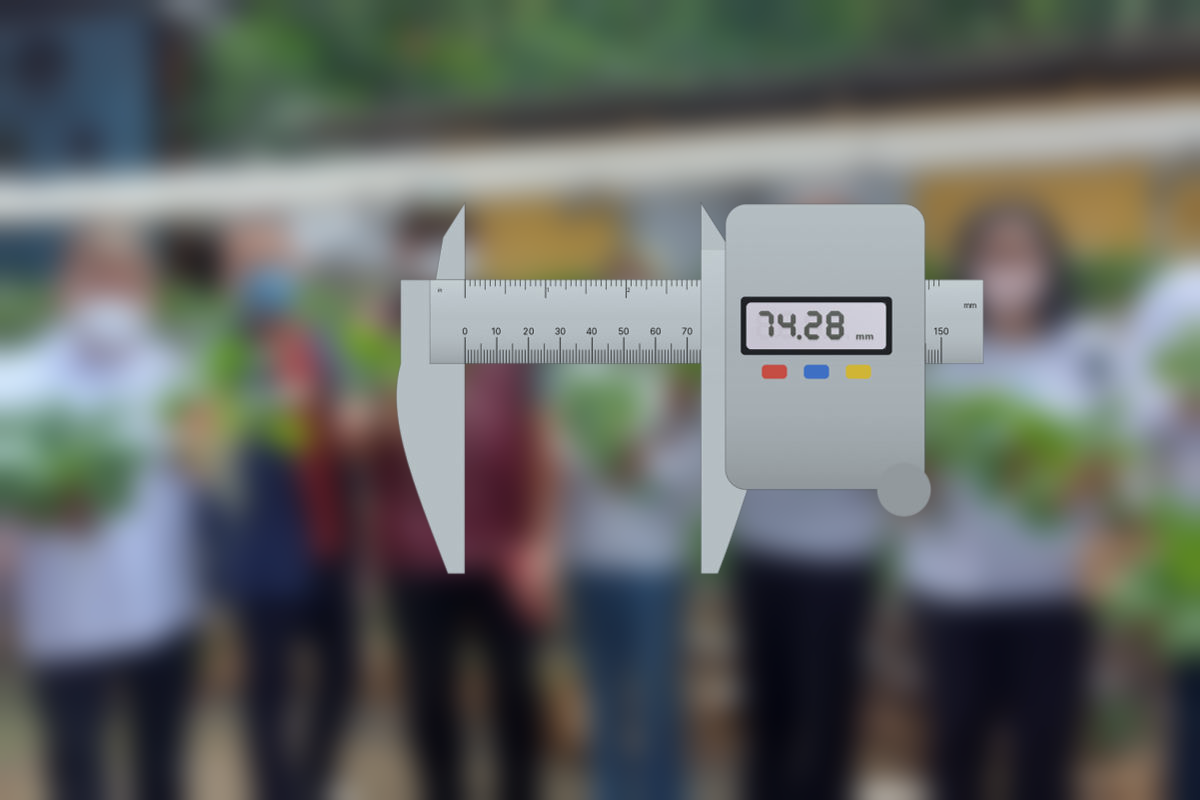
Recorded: 74.28 mm
